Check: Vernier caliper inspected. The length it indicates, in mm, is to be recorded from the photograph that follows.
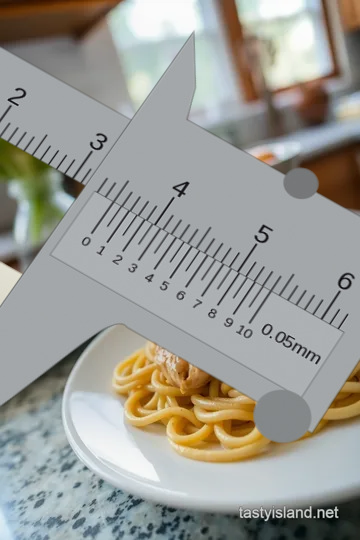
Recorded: 35.0 mm
